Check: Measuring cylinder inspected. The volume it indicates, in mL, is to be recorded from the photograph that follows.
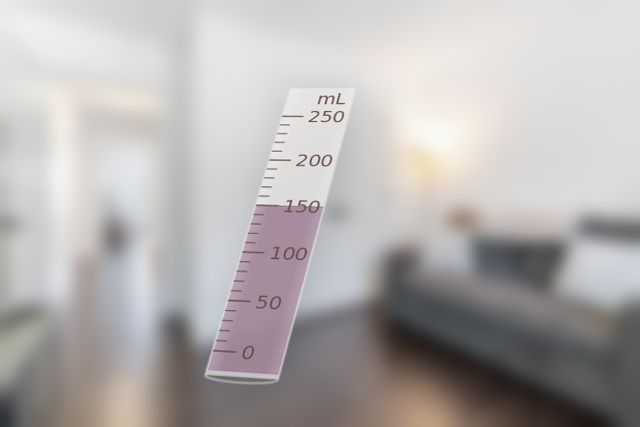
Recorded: 150 mL
